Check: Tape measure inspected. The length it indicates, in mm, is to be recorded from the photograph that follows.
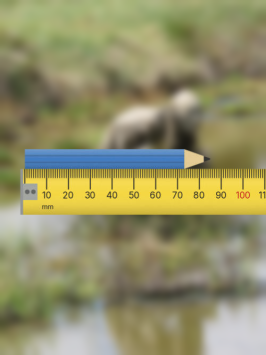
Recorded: 85 mm
